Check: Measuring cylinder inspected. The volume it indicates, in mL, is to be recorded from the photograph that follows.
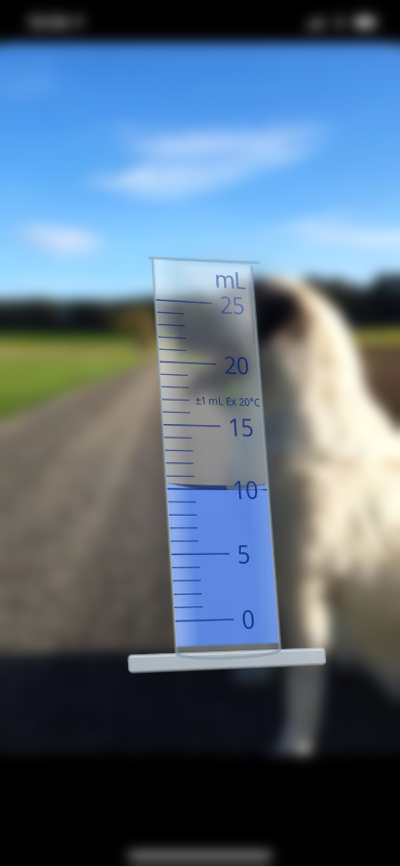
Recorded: 10 mL
